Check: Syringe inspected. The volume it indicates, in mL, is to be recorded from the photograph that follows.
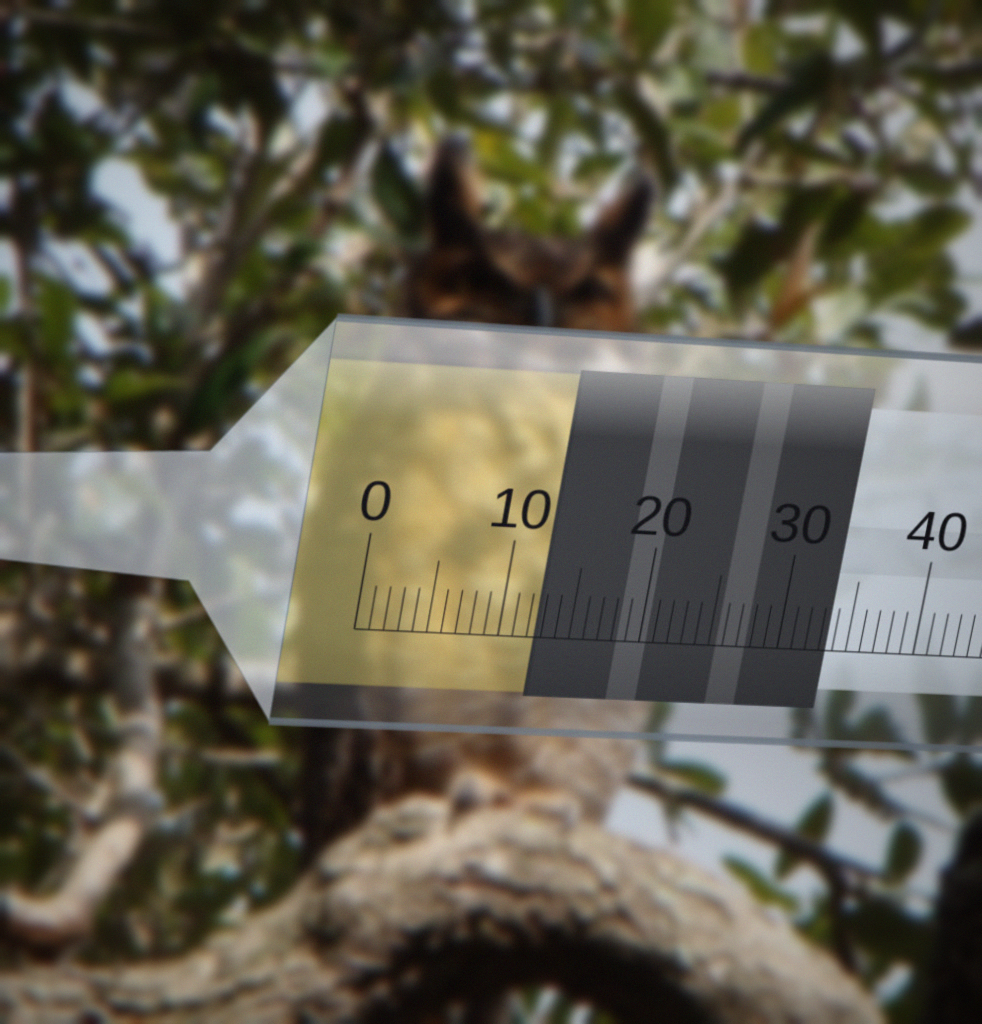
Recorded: 12.5 mL
